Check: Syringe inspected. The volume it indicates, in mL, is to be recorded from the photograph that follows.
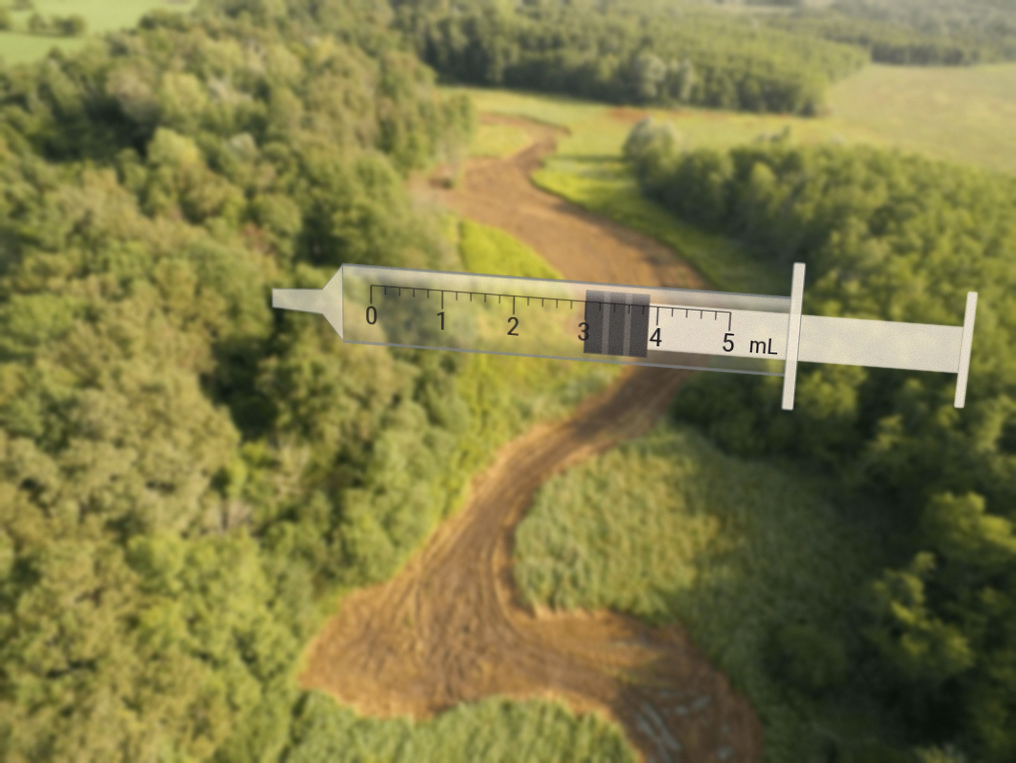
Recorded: 3 mL
